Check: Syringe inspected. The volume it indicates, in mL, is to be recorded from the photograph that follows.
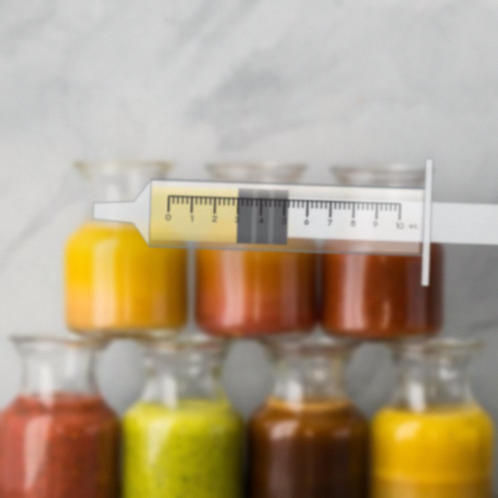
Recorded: 3 mL
